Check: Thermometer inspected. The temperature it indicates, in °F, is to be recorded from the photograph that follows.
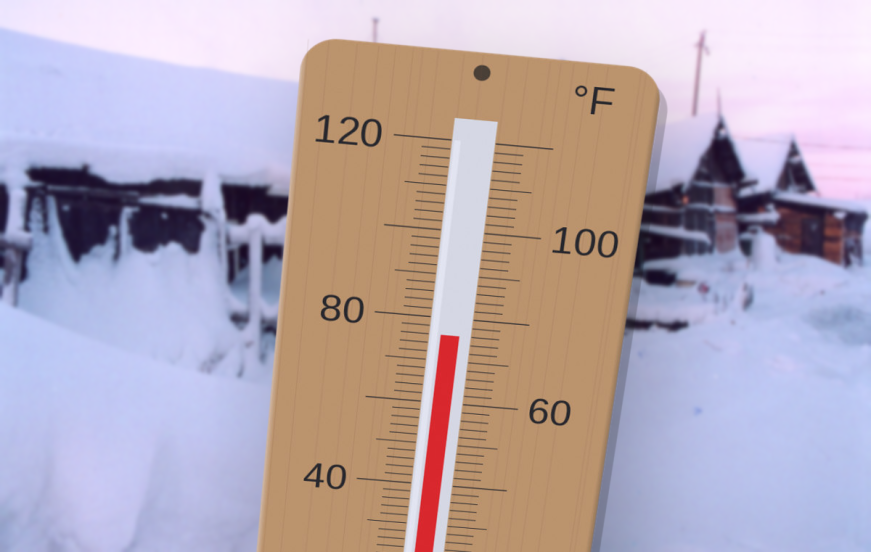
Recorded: 76 °F
